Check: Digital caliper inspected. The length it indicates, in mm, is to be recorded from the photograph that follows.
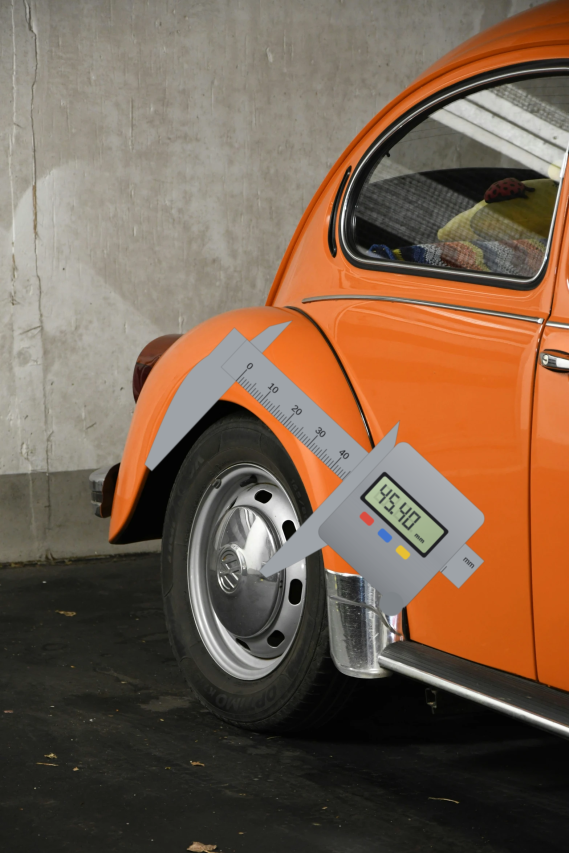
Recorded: 45.40 mm
